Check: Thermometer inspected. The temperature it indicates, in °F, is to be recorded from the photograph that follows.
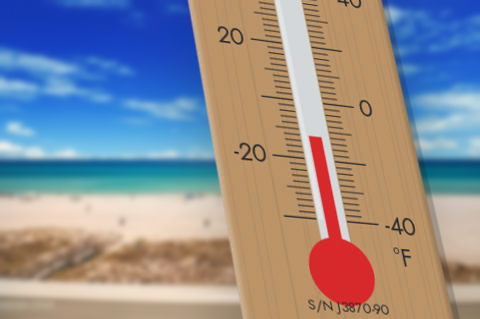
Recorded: -12 °F
